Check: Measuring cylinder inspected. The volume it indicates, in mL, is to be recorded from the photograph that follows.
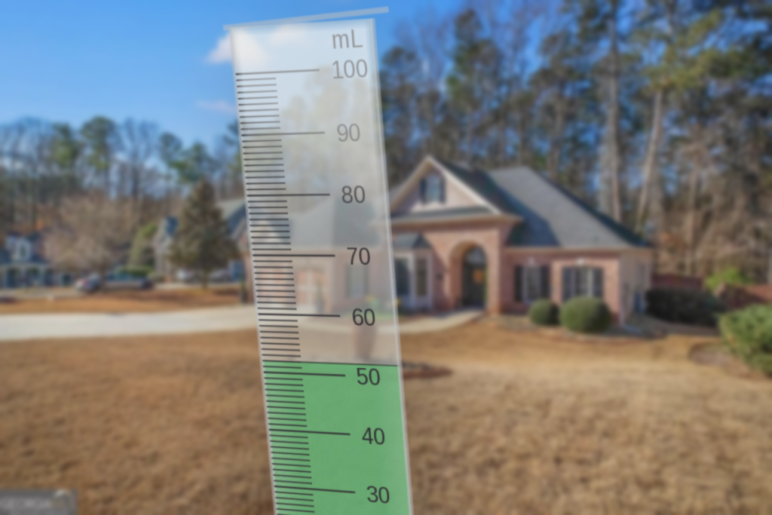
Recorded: 52 mL
